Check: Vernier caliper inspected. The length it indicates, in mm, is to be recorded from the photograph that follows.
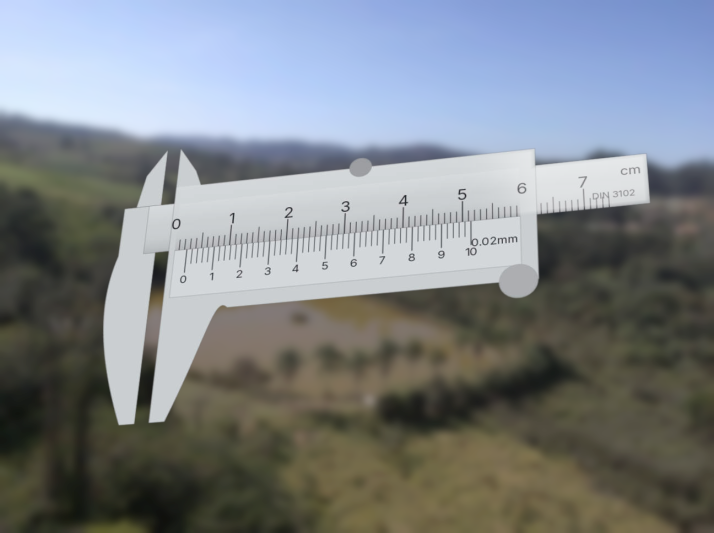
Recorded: 2.4 mm
